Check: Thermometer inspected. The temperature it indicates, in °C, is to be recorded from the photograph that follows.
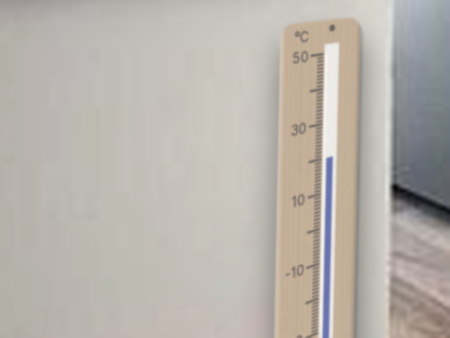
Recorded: 20 °C
